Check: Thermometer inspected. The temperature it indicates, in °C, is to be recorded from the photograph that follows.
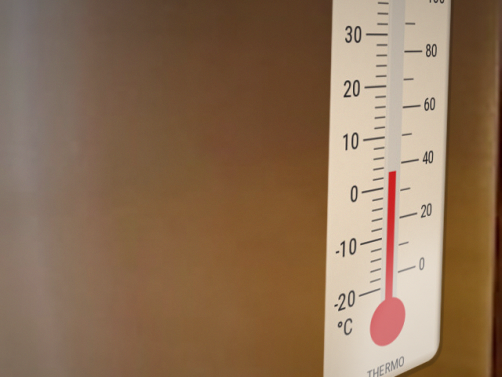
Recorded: 3 °C
